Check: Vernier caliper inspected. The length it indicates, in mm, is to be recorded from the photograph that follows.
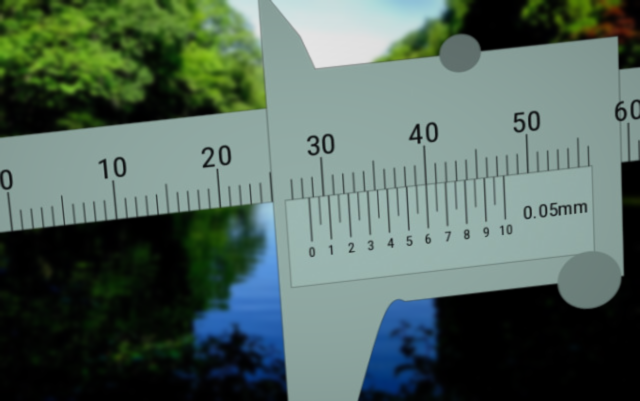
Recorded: 28.6 mm
